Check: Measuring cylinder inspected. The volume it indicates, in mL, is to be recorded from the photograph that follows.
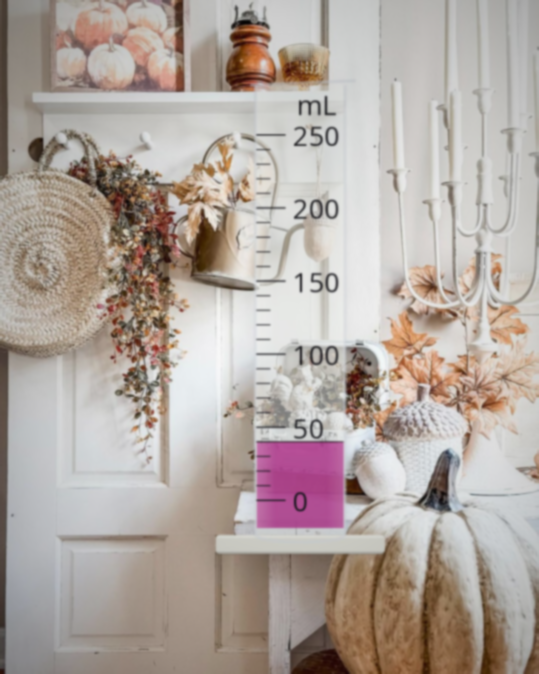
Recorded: 40 mL
